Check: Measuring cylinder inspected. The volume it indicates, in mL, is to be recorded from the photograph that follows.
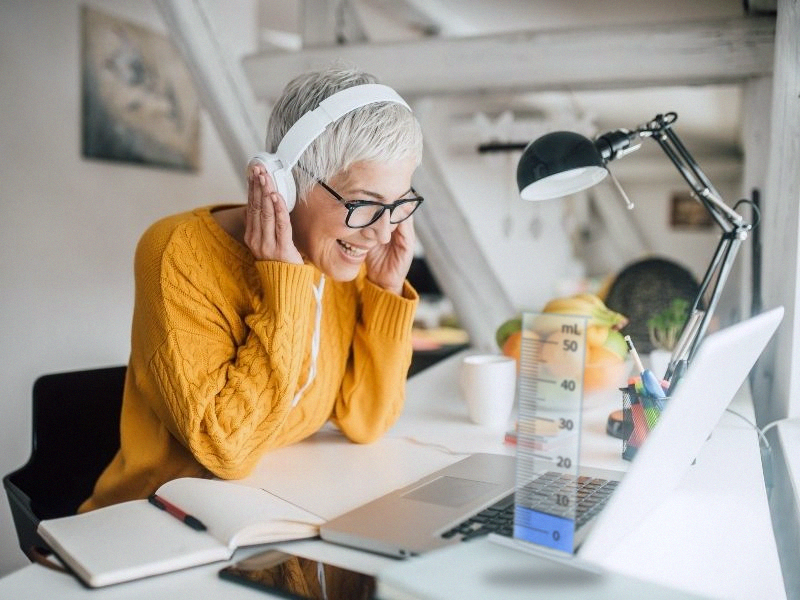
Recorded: 5 mL
